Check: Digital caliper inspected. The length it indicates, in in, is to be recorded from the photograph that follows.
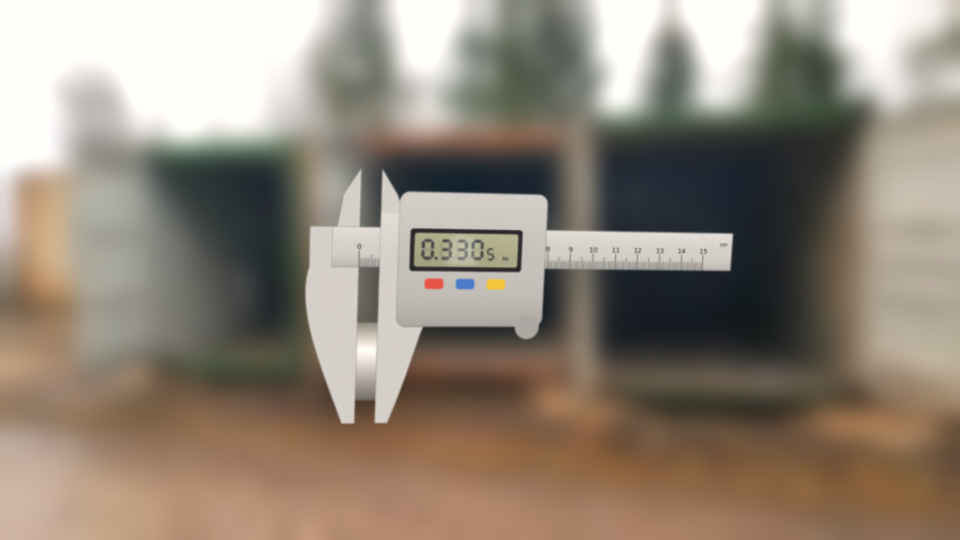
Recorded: 0.3305 in
